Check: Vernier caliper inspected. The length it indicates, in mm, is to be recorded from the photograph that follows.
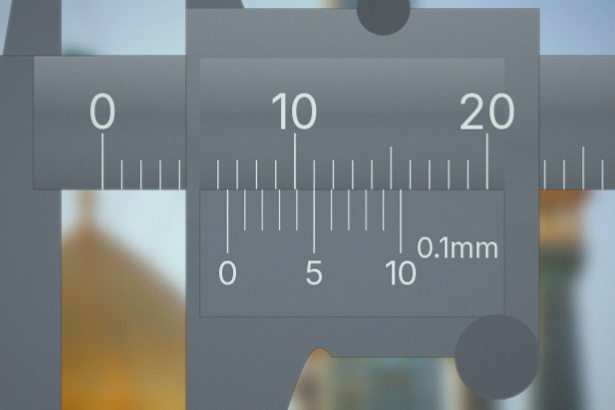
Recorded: 6.5 mm
